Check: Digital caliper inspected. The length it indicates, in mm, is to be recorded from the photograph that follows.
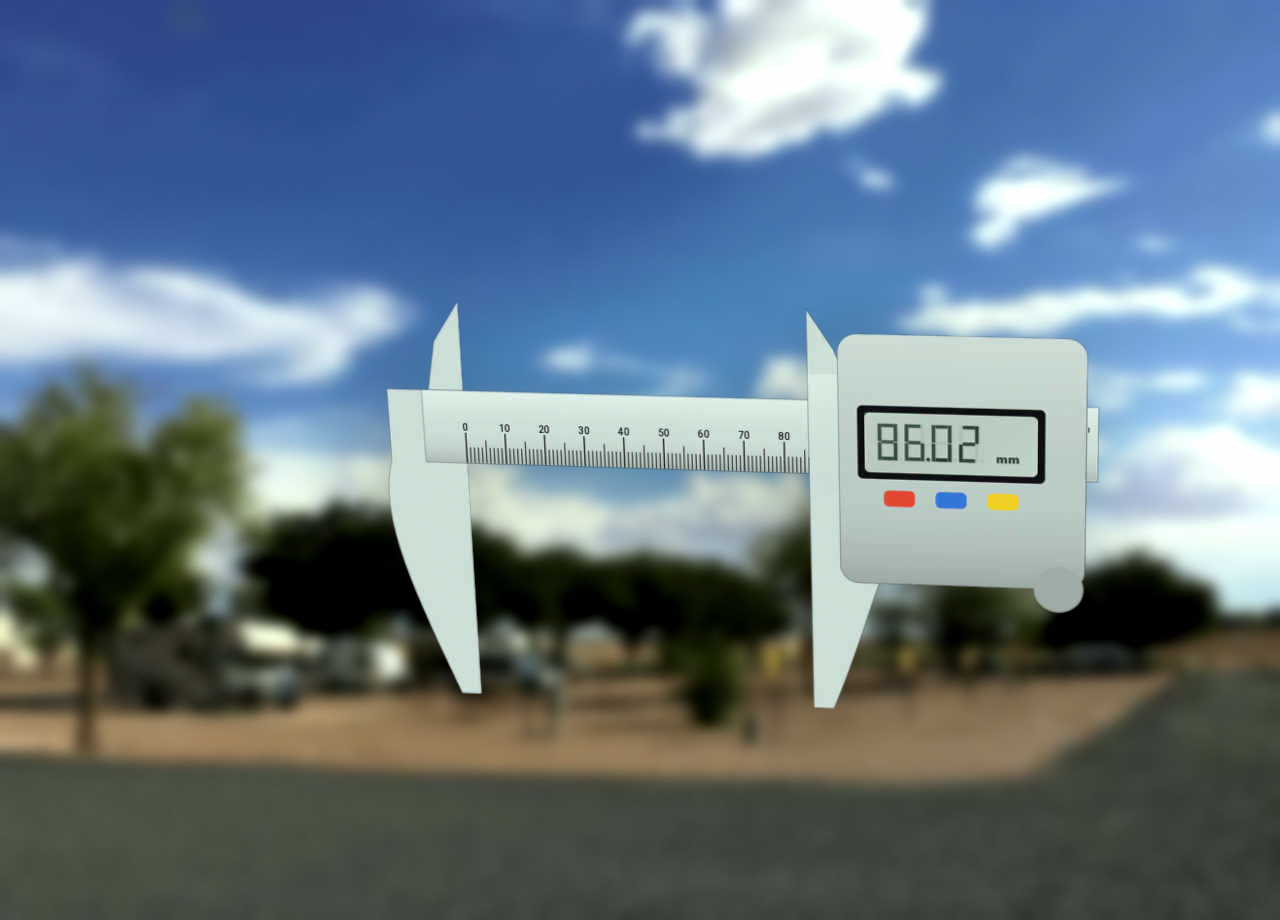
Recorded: 86.02 mm
